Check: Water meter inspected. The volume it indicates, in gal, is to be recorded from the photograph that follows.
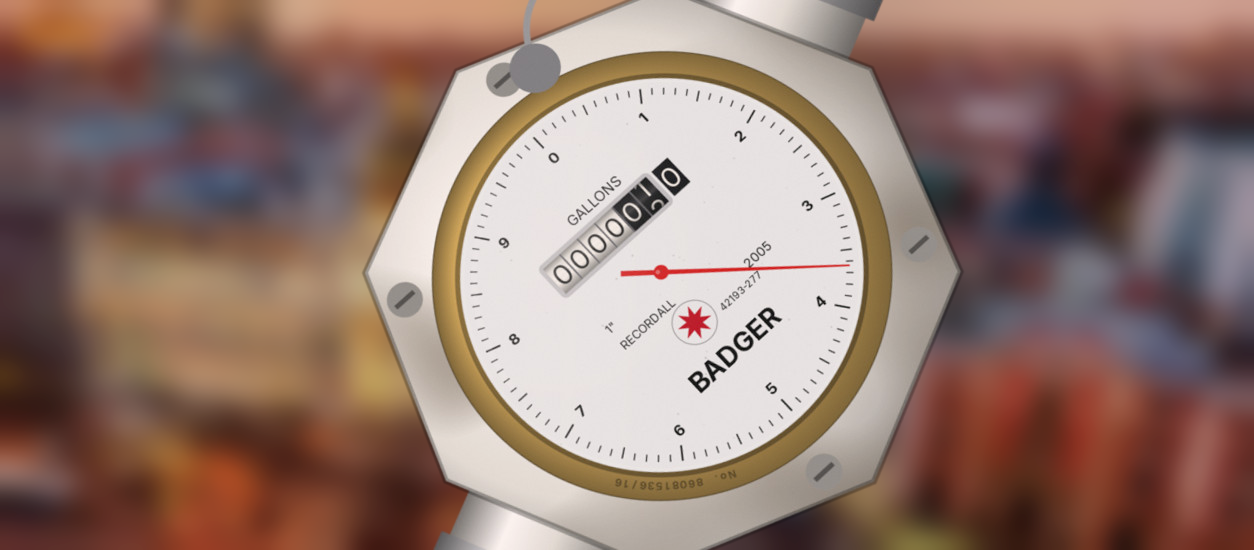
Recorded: 13.6 gal
